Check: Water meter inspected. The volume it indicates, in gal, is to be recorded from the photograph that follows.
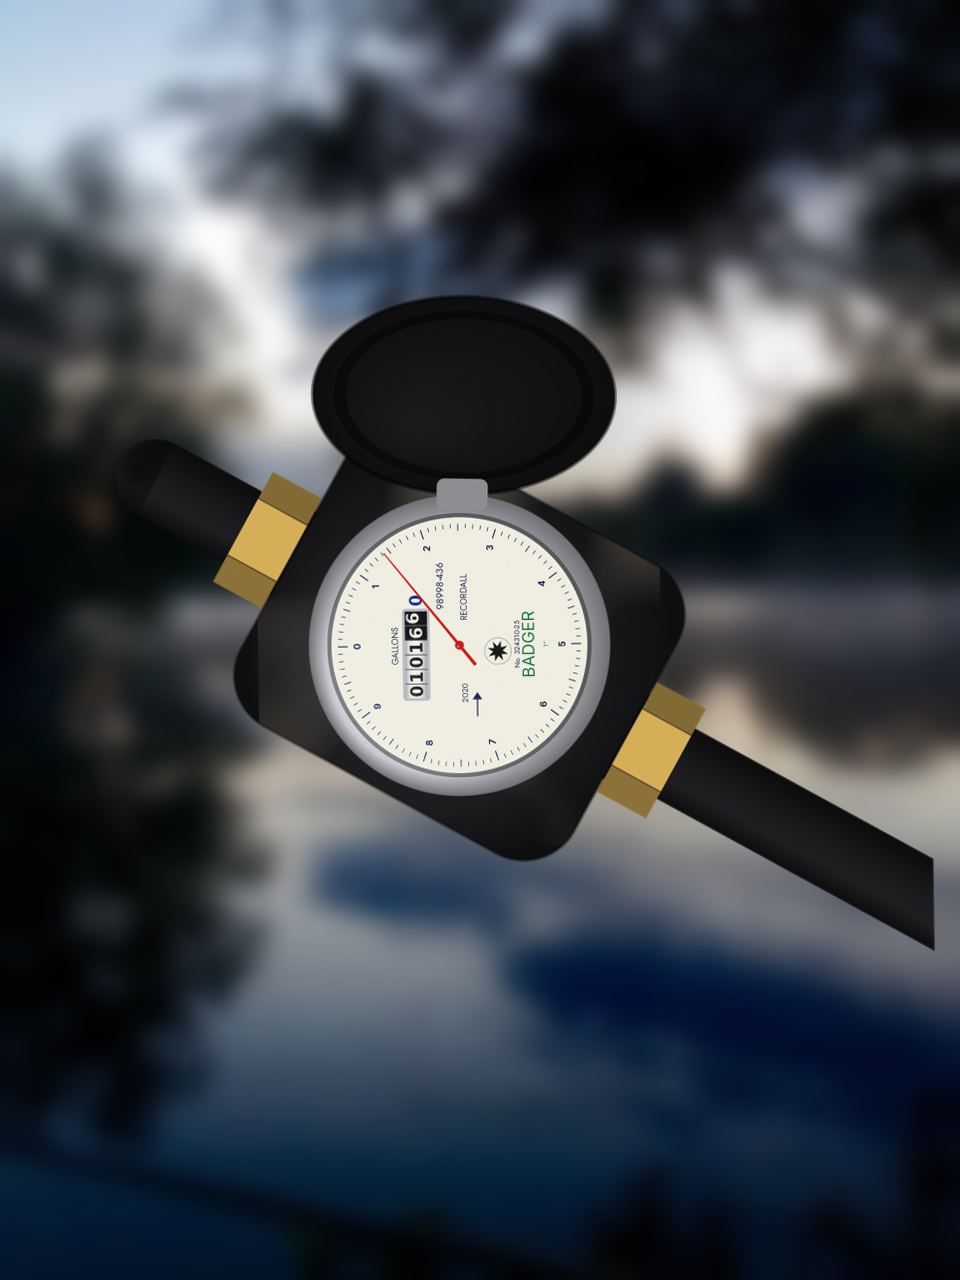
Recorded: 101661.4 gal
